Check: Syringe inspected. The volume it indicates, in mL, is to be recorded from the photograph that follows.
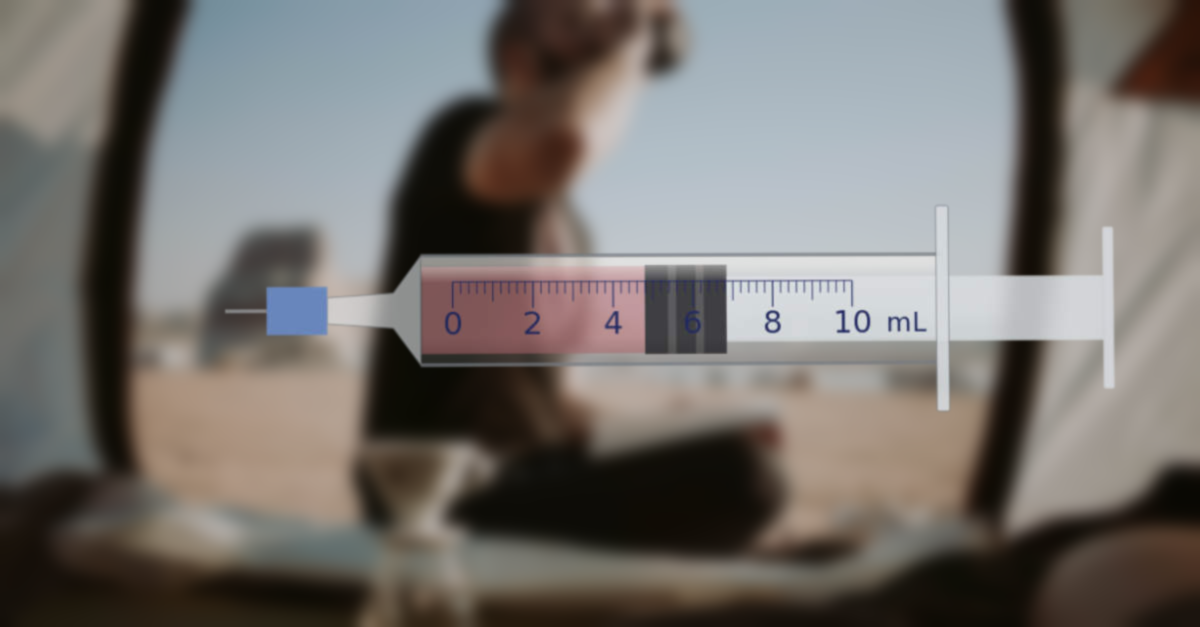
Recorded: 4.8 mL
